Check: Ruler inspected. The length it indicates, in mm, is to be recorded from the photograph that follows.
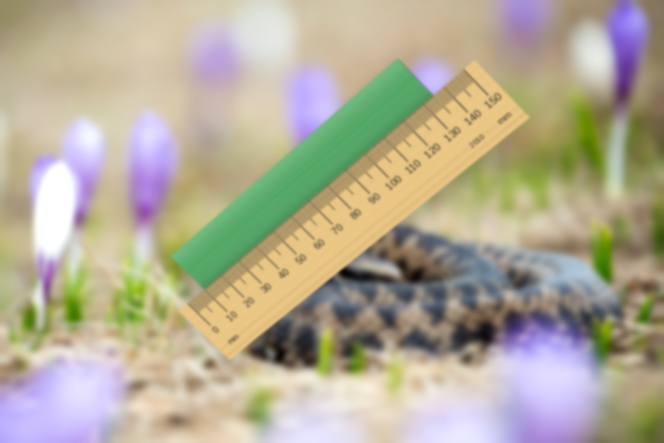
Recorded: 125 mm
